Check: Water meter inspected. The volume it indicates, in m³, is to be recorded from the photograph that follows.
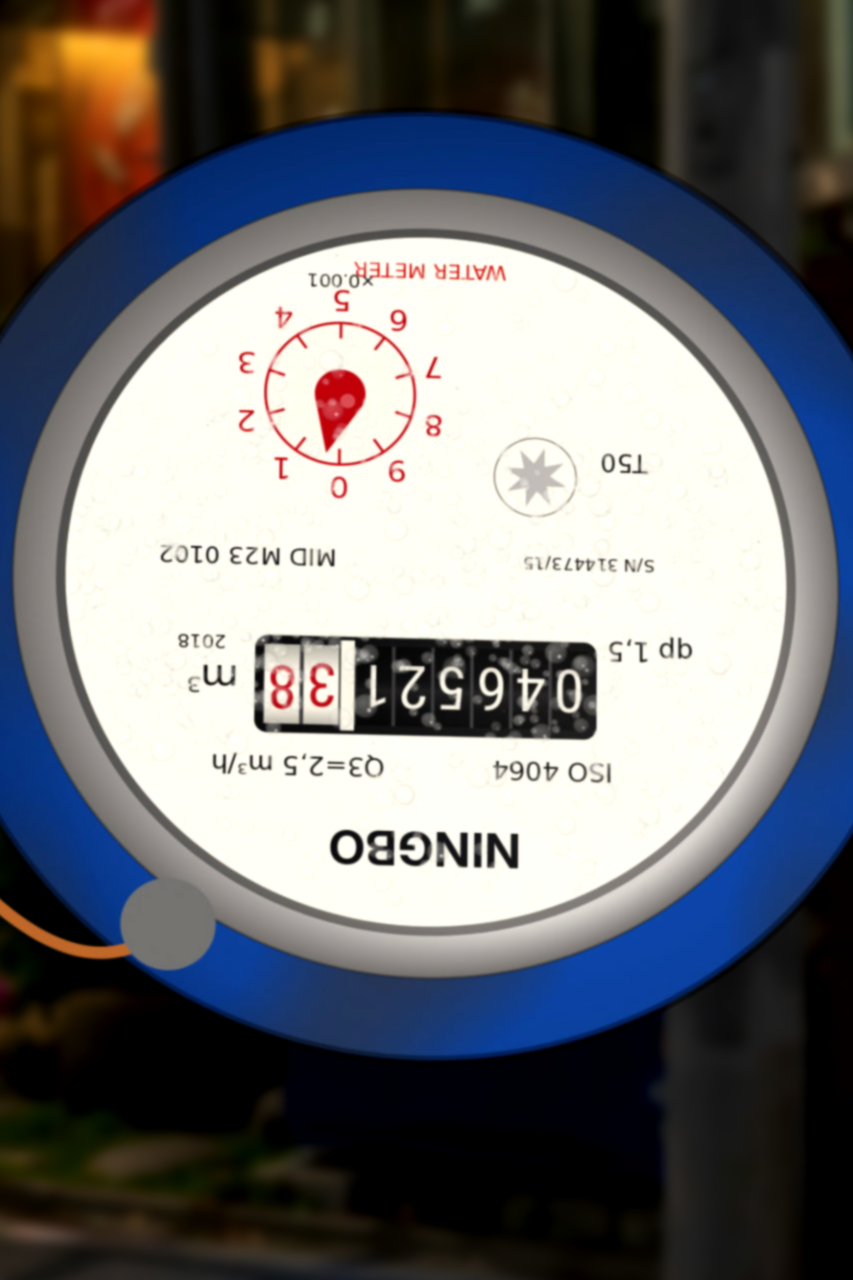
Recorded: 46521.380 m³
